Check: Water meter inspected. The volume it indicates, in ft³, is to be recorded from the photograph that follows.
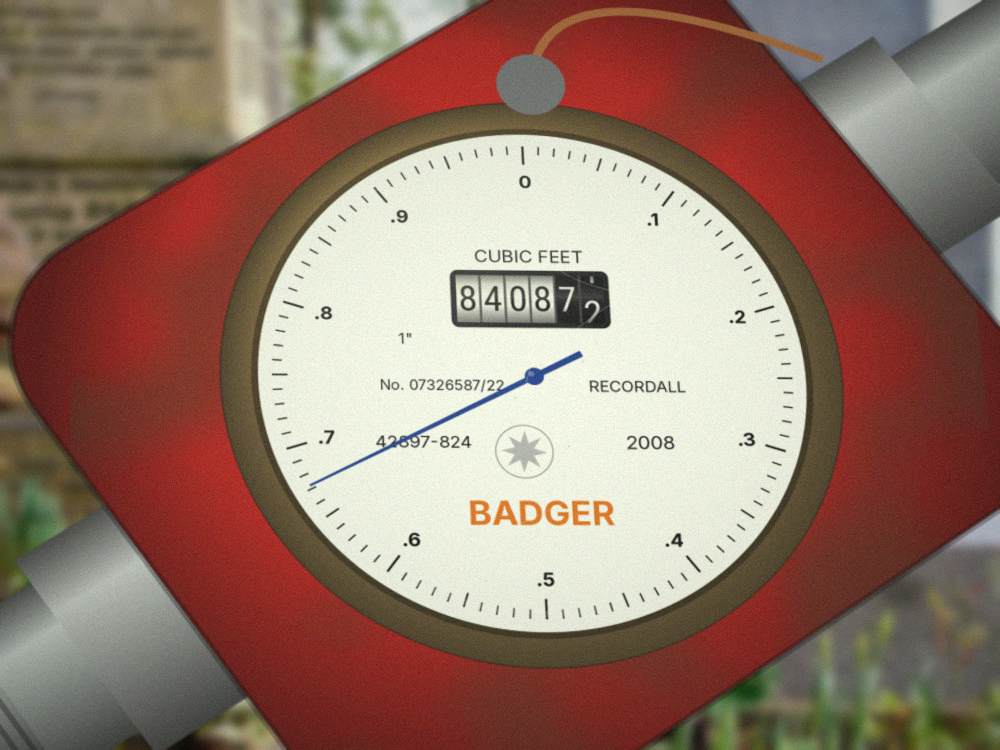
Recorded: 840871.67 ft³
